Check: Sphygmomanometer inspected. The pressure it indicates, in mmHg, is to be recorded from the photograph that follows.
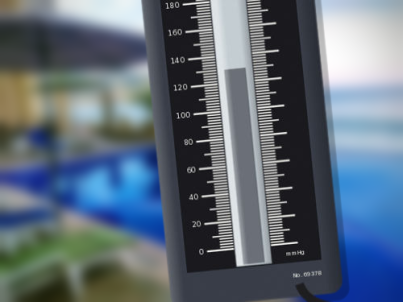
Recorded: 130 mmHg
